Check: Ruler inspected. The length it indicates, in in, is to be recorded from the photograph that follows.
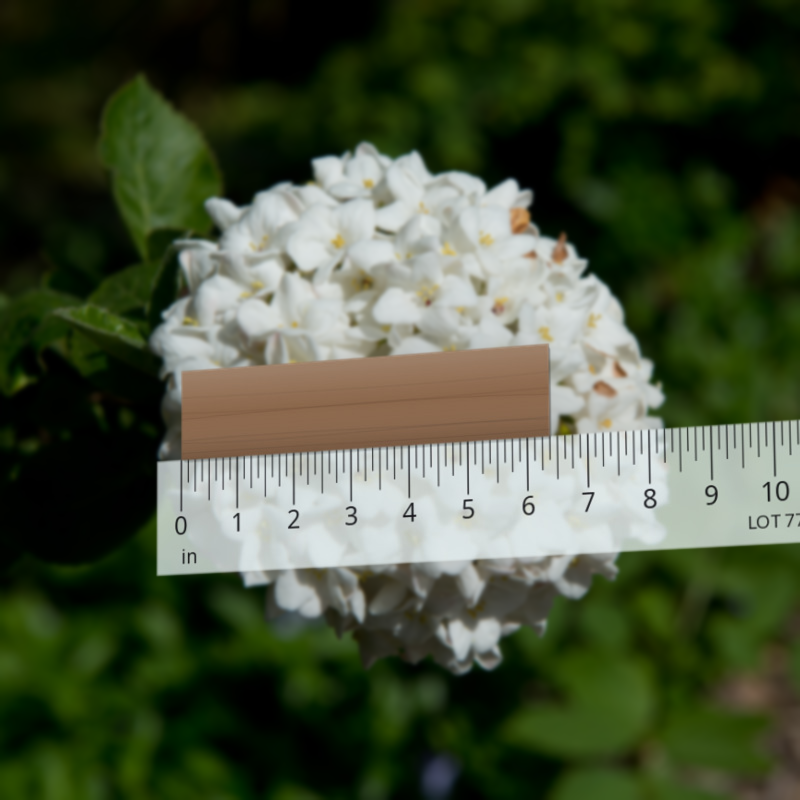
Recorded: 6.375 in
